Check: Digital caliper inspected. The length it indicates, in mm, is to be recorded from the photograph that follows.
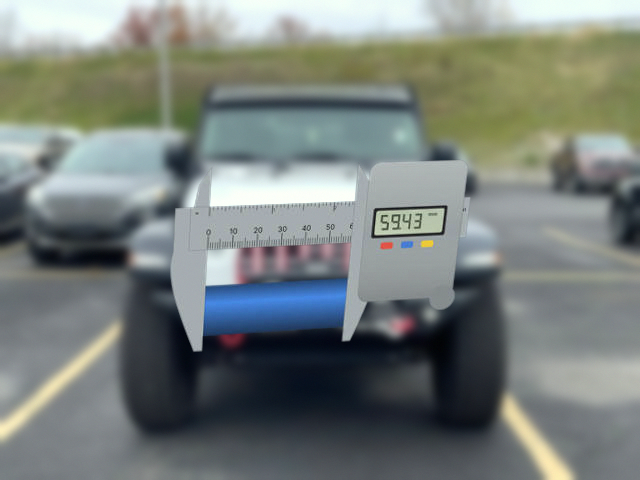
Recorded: 59.43 mm
